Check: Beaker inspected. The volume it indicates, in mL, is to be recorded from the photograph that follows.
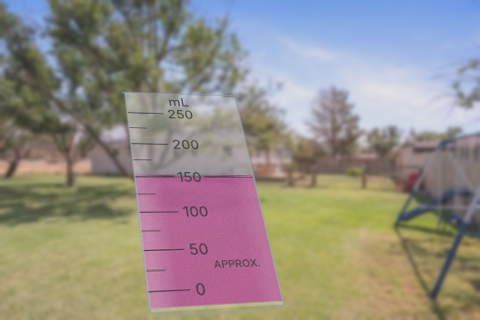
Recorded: 150 mL
